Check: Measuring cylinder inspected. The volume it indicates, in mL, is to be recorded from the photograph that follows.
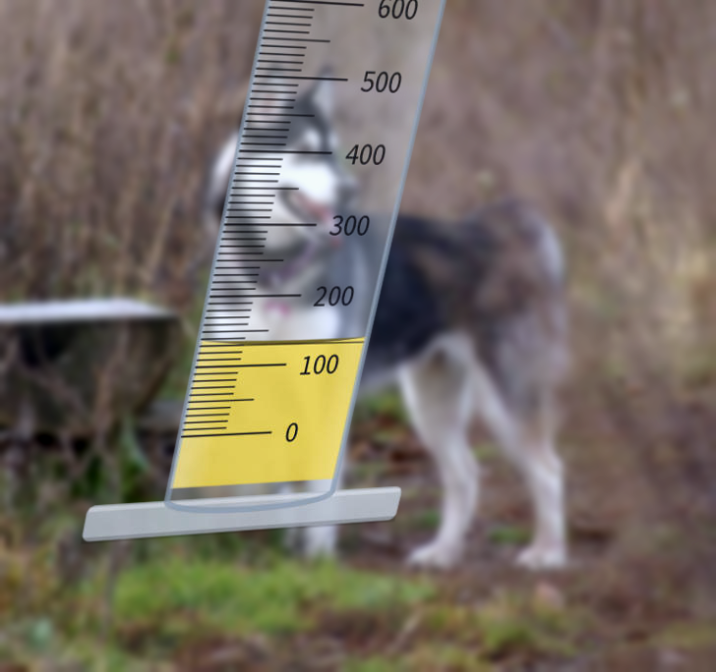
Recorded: 130 mL
